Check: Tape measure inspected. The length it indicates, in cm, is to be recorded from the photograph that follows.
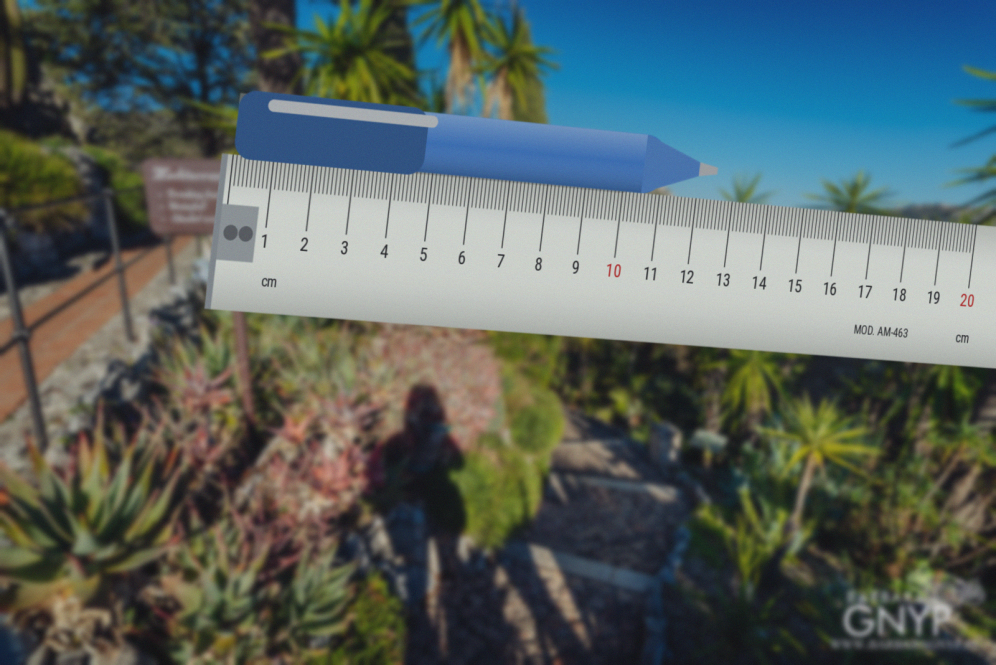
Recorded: 12.5 cm
